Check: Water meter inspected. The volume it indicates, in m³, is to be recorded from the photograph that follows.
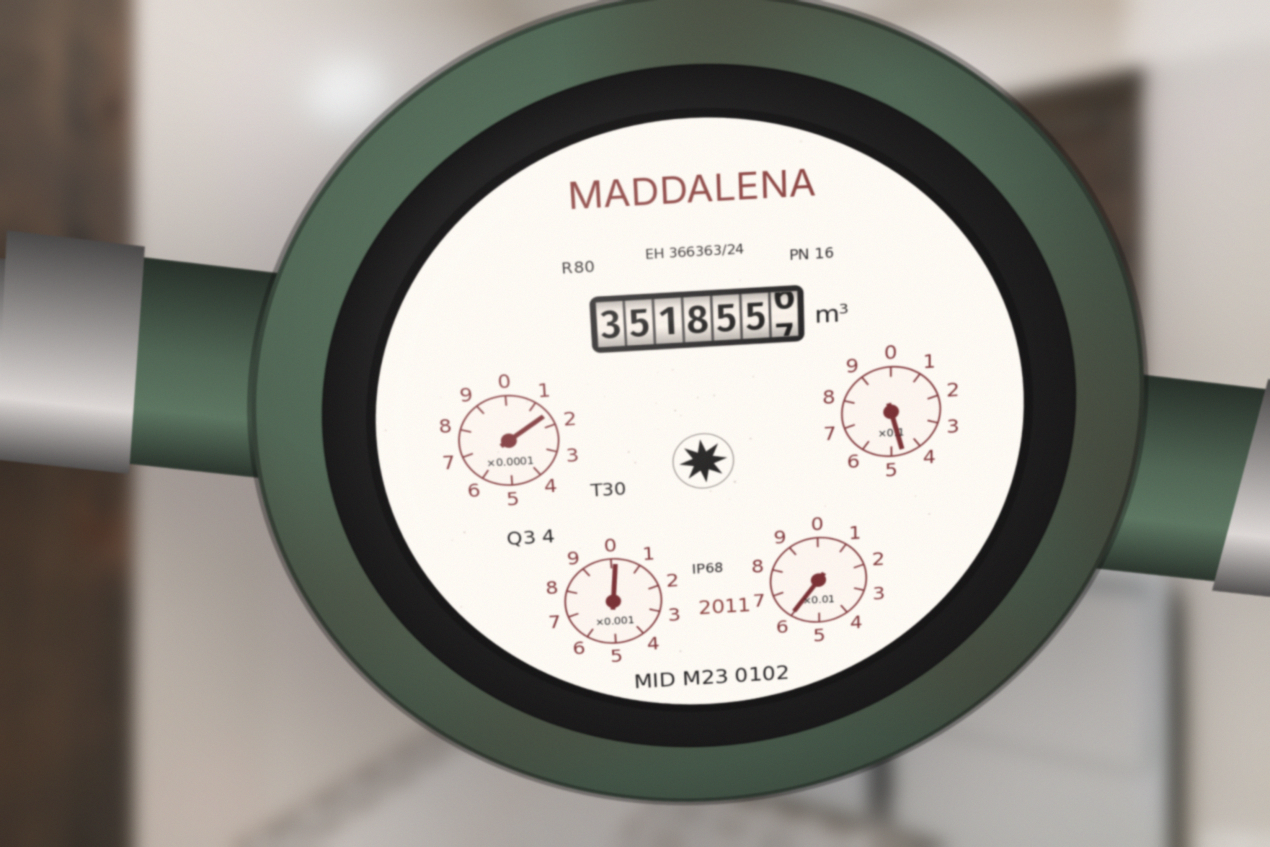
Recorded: 3518556.4601 m³
